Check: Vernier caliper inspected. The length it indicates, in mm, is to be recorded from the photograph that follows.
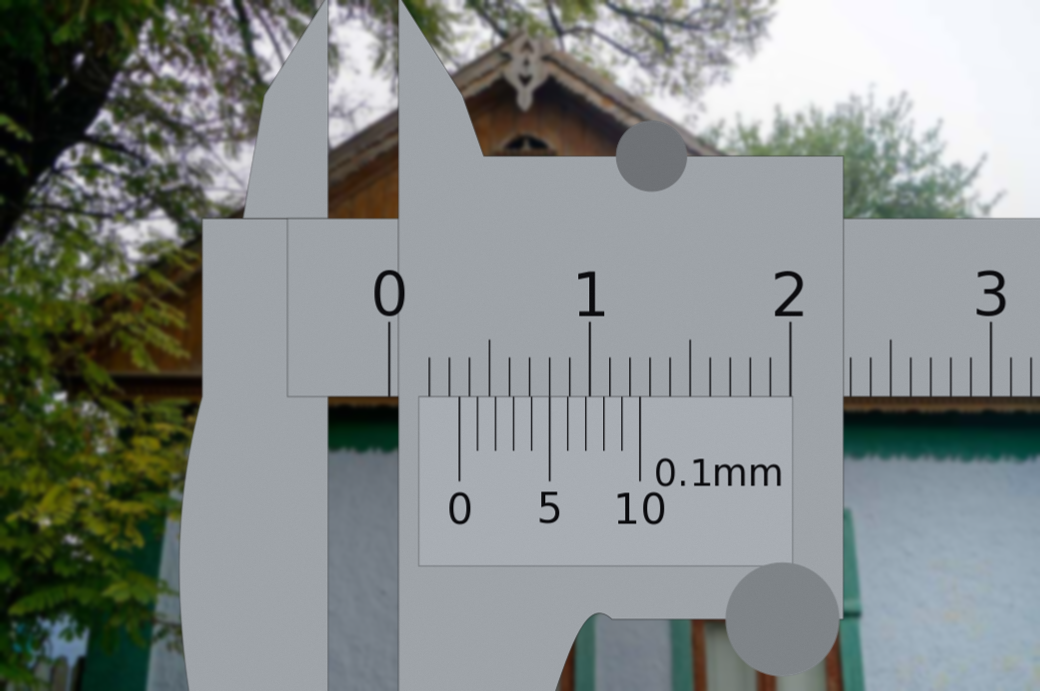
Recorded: 3.5 mm
